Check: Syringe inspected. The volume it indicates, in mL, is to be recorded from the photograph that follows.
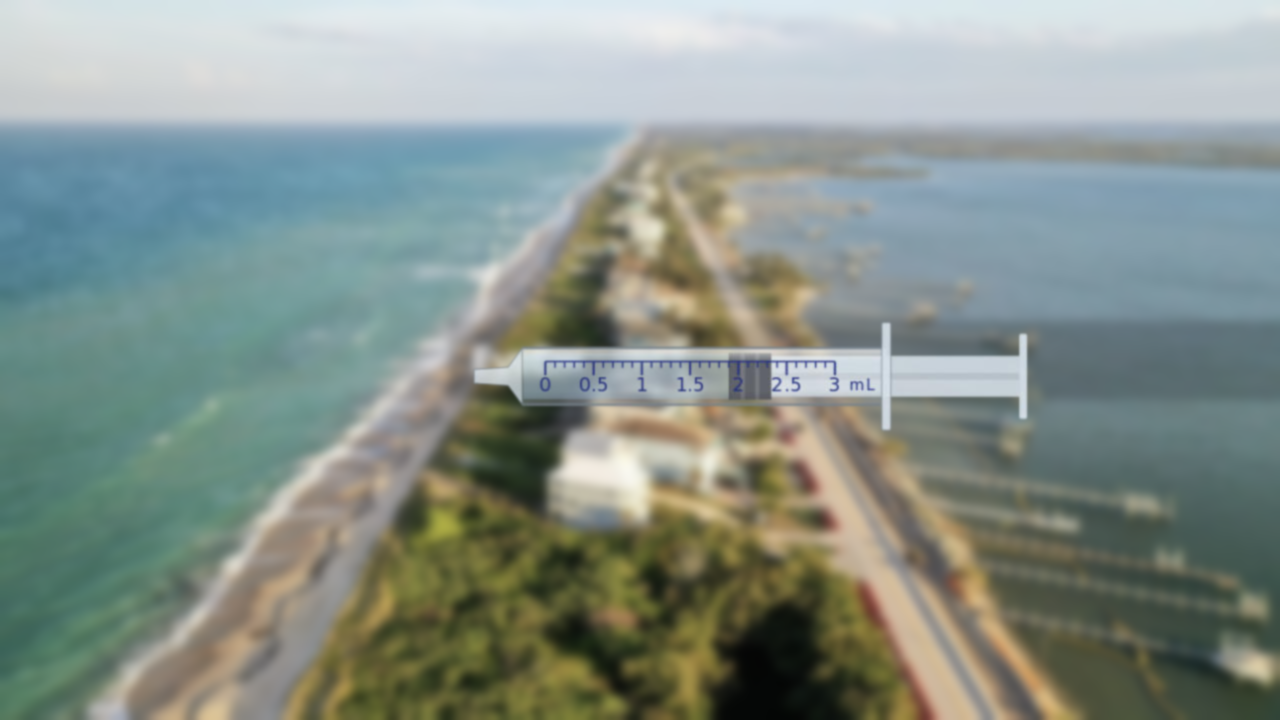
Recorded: 1.9 mL
